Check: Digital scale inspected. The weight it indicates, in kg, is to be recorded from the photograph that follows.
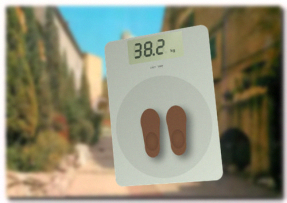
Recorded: 38.2 kg
